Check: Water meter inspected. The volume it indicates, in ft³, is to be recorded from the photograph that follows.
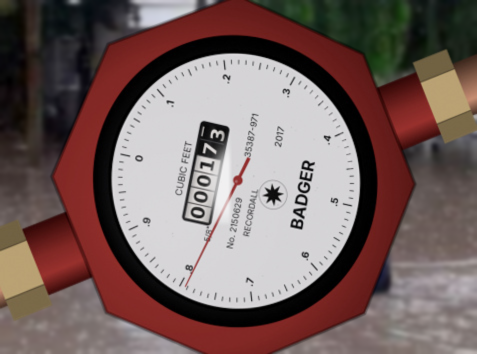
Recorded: 172.79 ft³
